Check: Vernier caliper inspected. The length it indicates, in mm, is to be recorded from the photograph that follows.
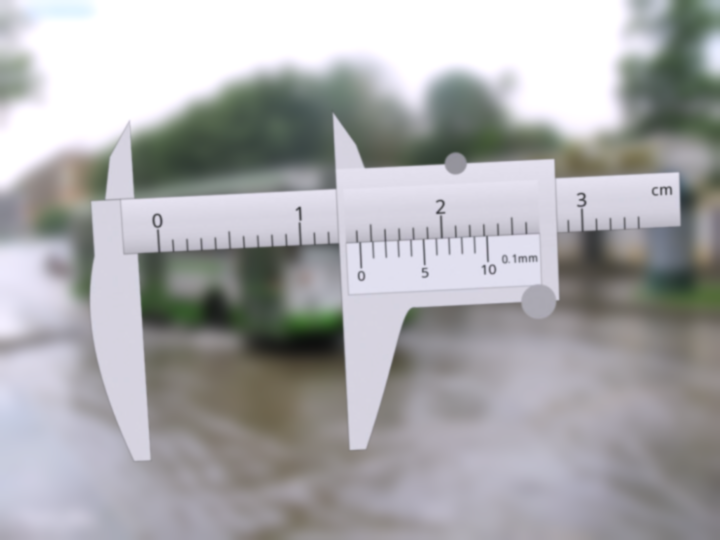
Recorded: 14.2 mm
